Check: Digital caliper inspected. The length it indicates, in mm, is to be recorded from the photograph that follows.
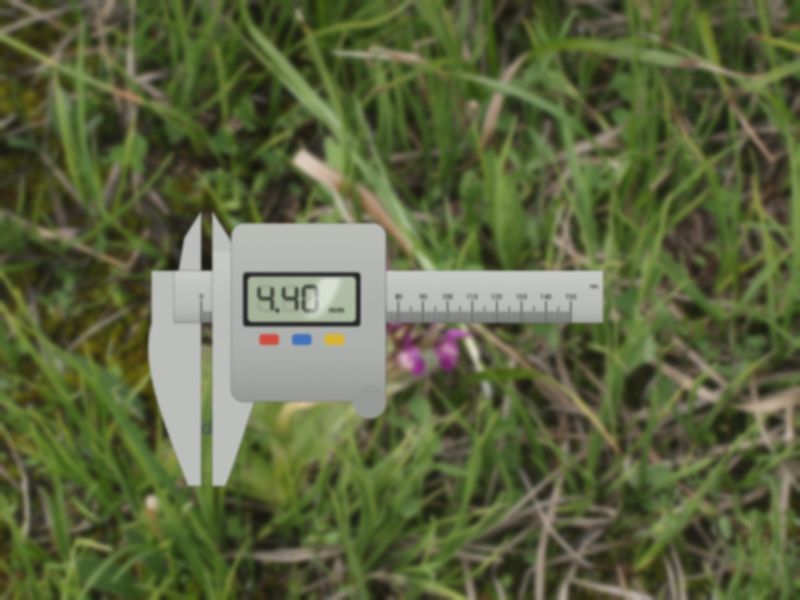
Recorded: 4.40 mm
